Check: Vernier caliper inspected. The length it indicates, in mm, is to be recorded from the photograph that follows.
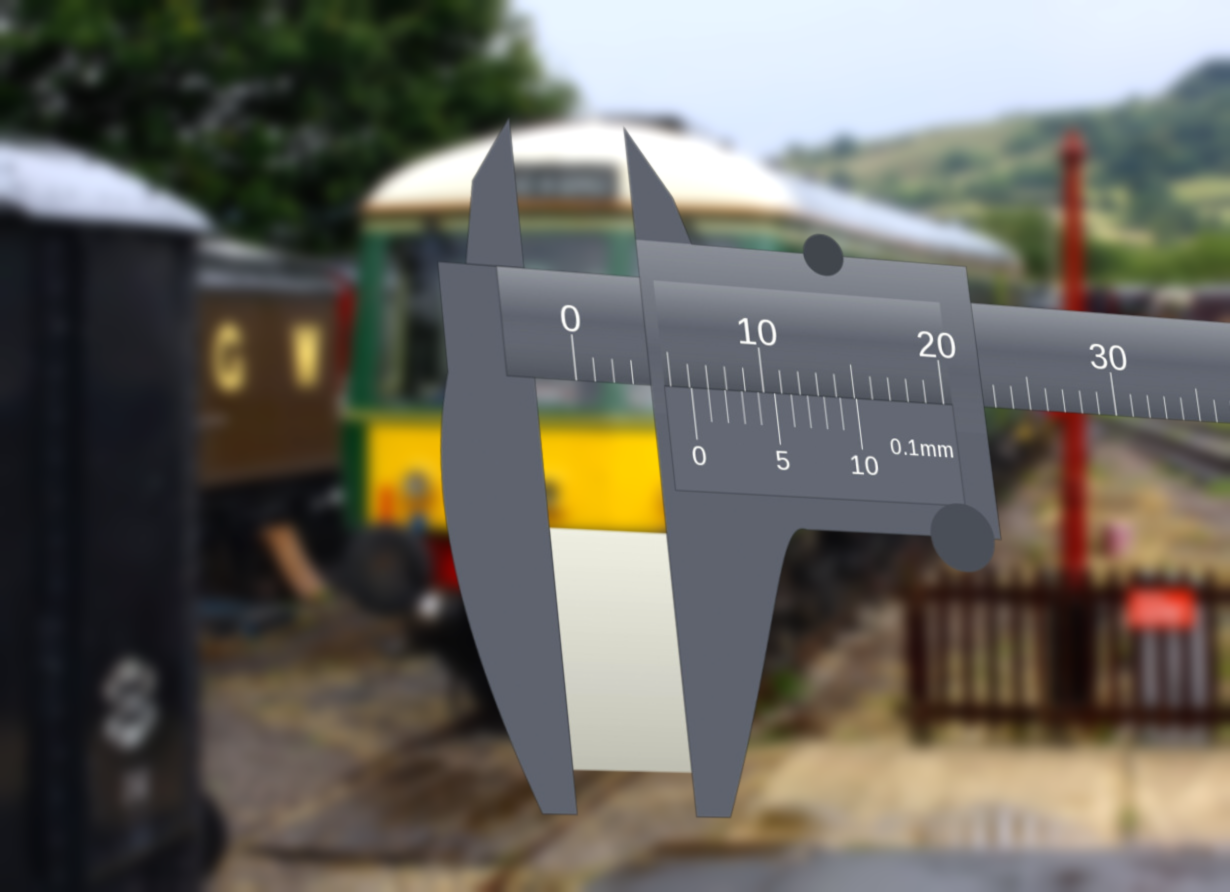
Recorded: 6.1 mm
